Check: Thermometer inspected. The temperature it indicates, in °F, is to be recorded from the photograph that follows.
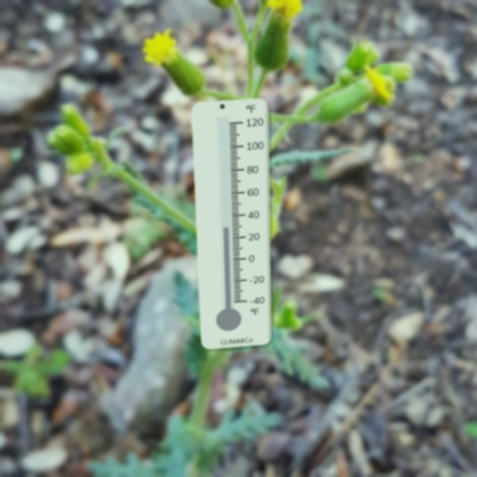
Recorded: 30 °F
